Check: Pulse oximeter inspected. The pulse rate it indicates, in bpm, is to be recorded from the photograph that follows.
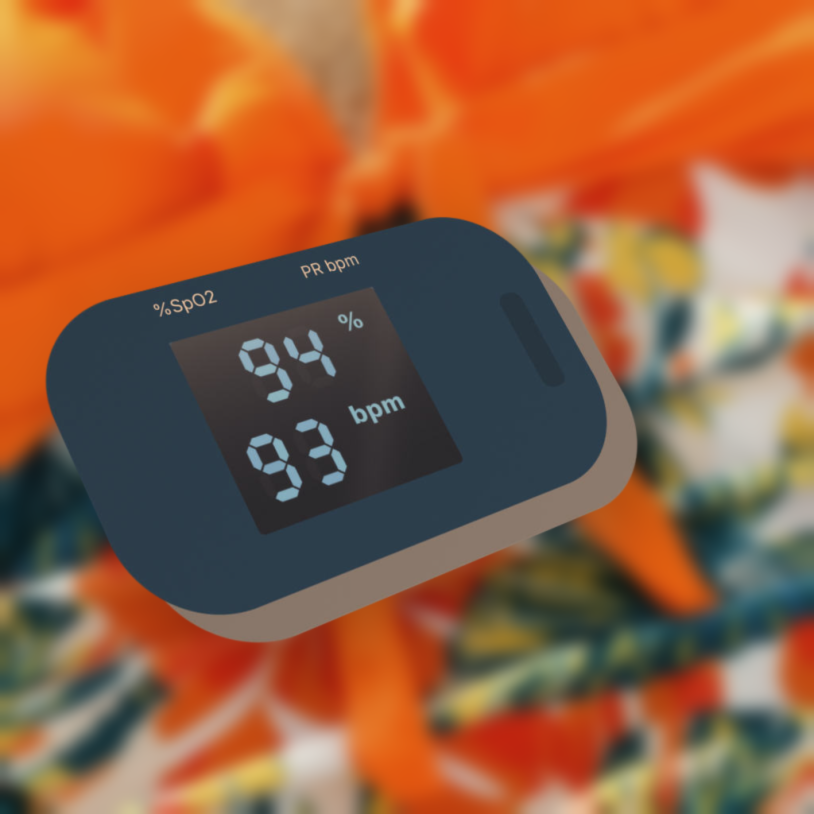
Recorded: 93 bpm
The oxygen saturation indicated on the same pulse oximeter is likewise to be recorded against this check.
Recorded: 94 %
